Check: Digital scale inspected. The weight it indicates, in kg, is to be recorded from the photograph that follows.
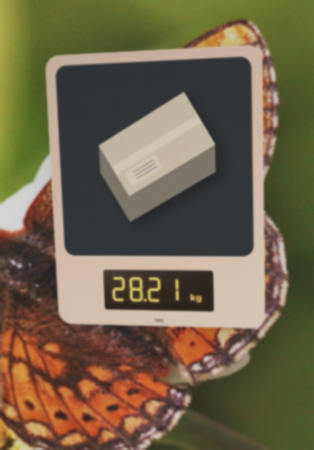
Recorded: 28.21 kg
